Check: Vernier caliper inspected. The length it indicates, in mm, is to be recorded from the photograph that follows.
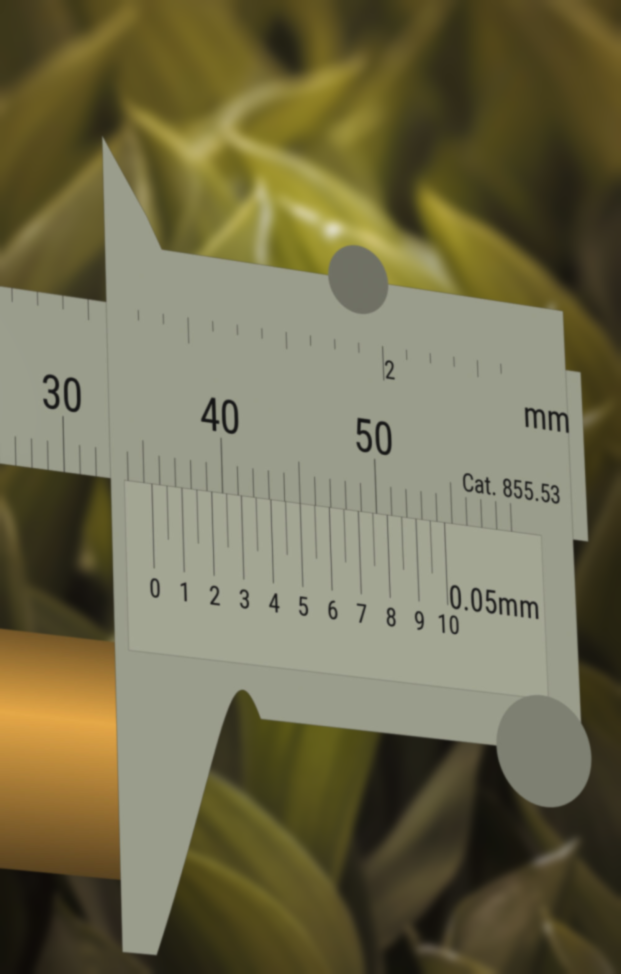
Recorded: 35.5 mm
